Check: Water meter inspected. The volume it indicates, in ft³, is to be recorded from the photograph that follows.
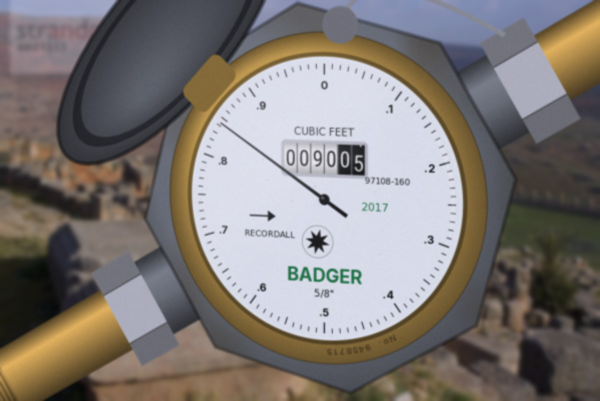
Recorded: 9004.84 ft³
